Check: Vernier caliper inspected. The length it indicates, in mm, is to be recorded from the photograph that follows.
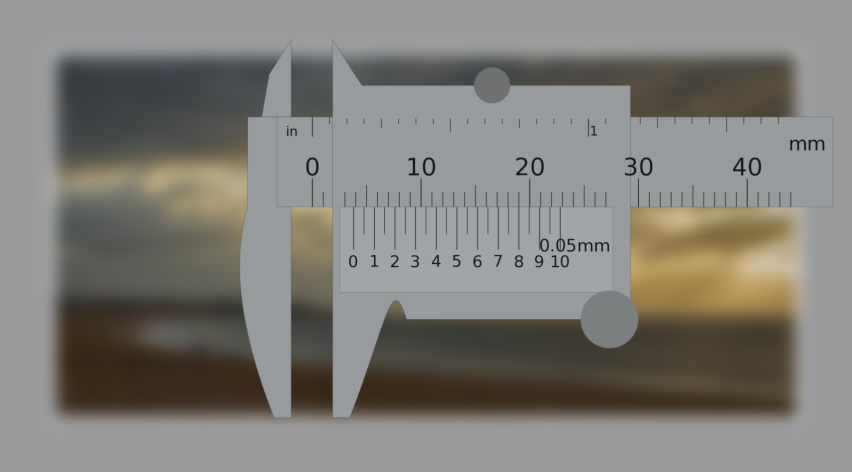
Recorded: 3.8 mm
